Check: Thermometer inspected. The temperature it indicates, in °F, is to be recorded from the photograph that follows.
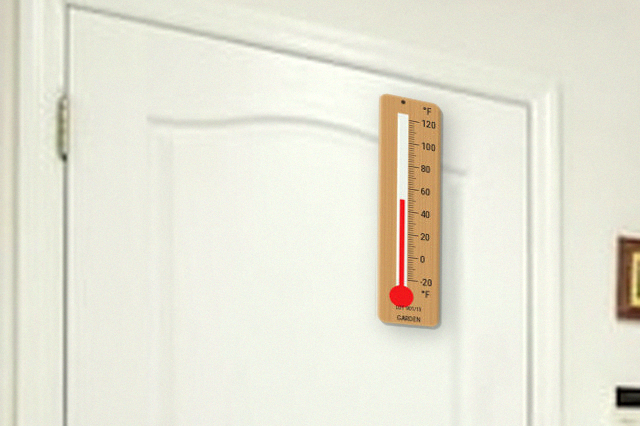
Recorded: 50 °F
